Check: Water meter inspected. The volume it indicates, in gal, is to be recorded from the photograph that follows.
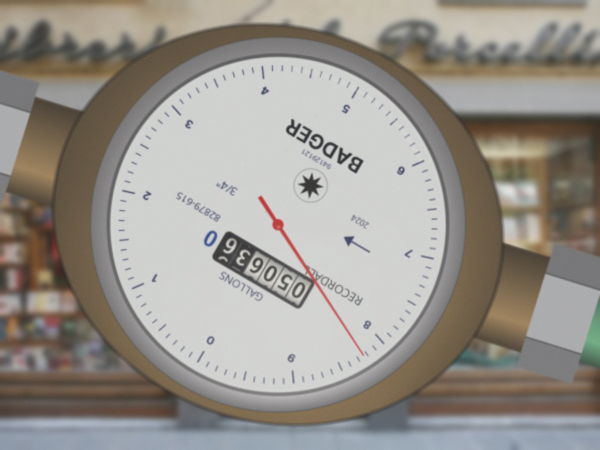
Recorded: 506358.2 gal
